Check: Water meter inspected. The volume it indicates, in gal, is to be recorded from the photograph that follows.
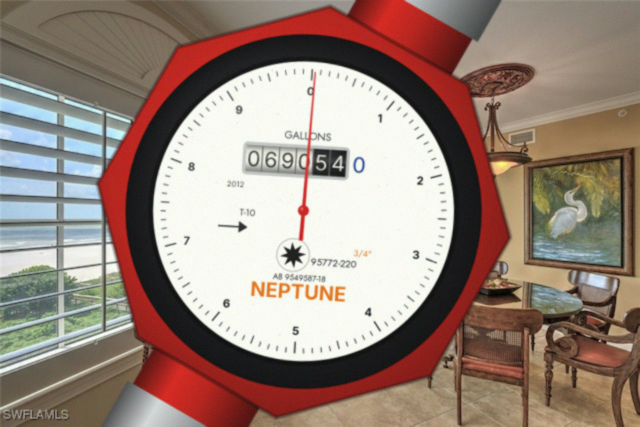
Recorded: 690540.0 gal
